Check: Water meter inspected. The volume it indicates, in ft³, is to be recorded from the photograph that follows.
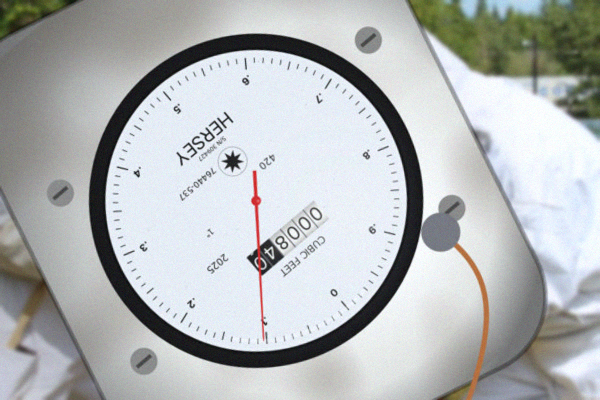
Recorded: 840.10 ft³
